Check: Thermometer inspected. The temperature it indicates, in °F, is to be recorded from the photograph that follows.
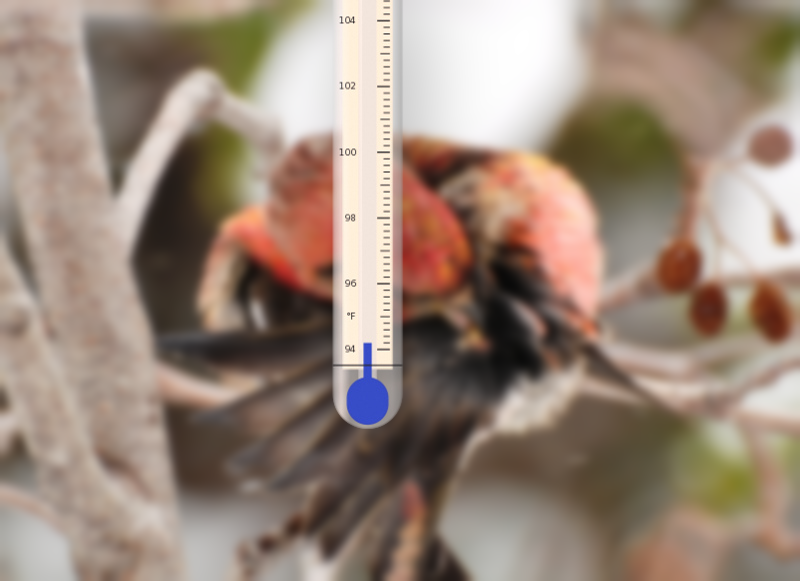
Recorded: 94.2 °F
